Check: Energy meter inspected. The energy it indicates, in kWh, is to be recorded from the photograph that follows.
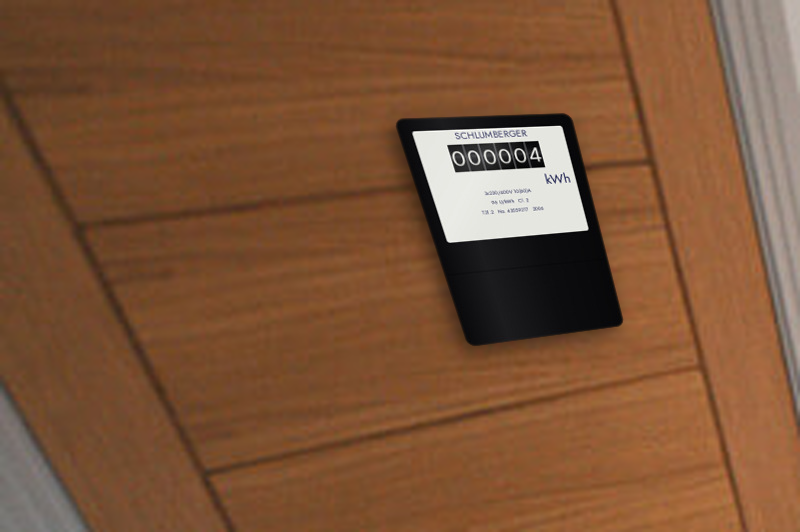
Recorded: 4 kWh
